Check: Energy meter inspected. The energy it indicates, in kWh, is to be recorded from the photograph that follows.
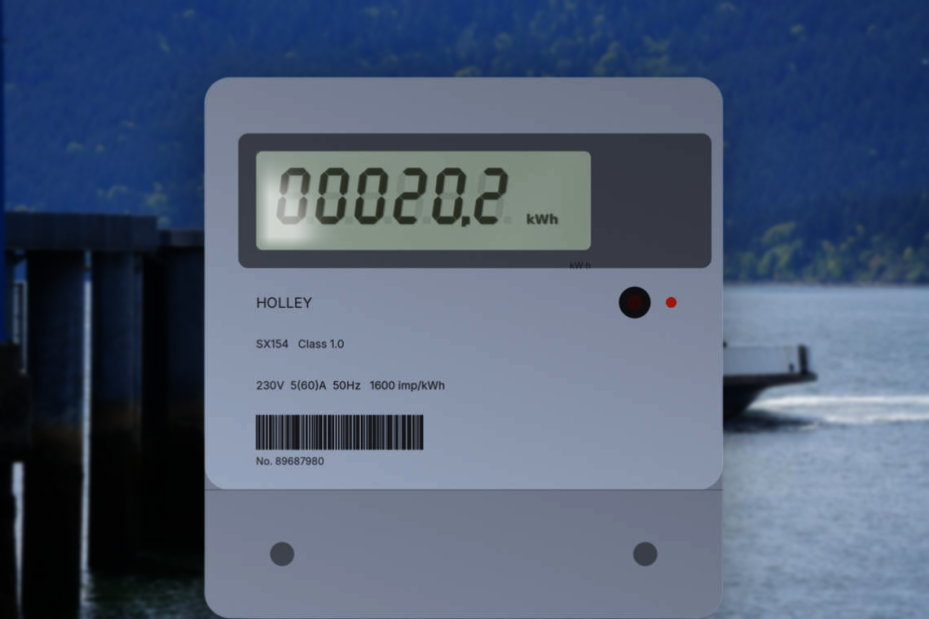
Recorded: 20.2 kWh
